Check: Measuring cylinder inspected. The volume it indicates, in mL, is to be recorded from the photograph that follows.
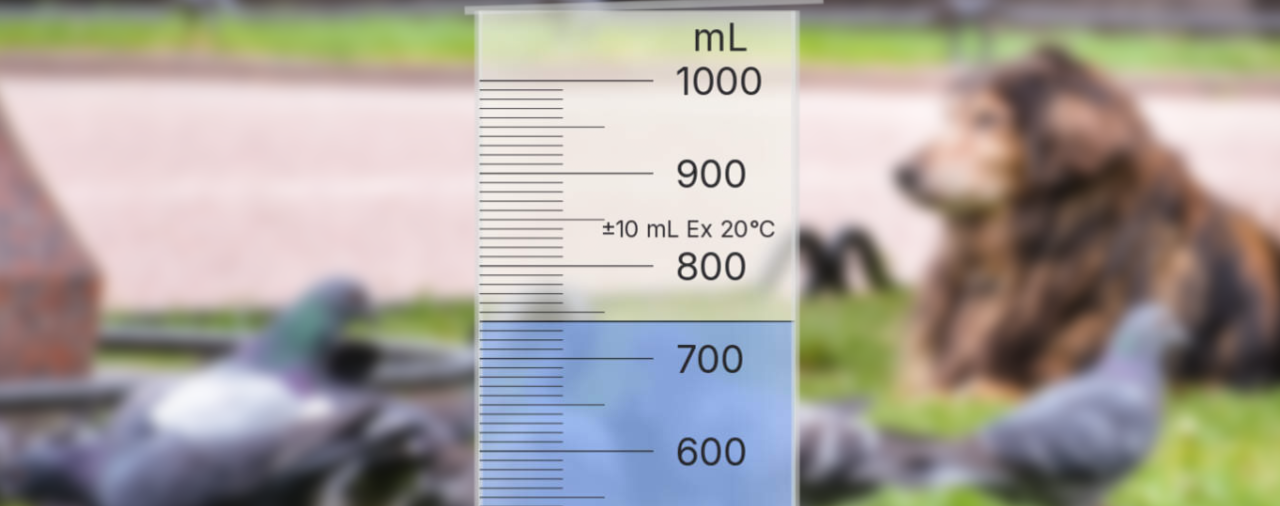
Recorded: 740 mL
